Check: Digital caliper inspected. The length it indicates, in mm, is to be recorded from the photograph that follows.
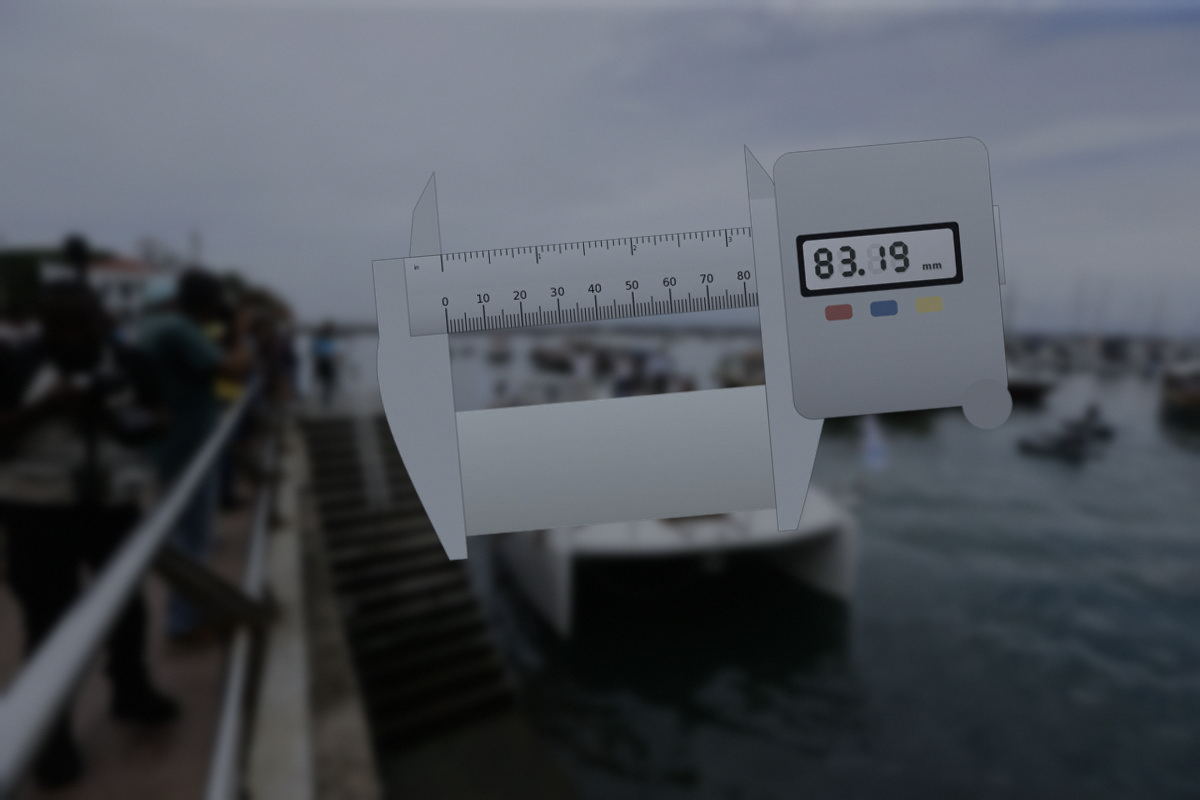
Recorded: 83.19 mm
